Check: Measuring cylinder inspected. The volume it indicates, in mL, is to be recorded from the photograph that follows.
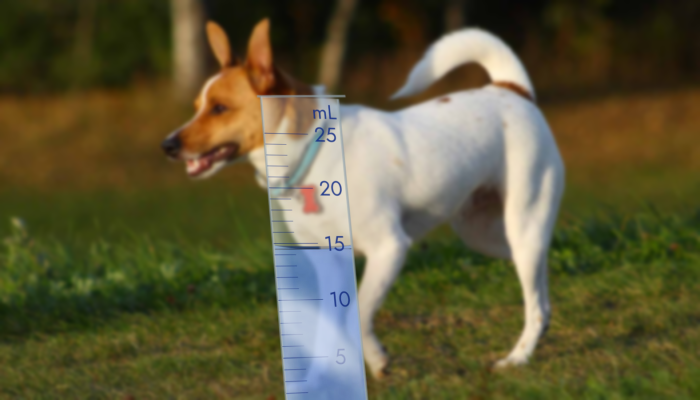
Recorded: 14.5 mL
